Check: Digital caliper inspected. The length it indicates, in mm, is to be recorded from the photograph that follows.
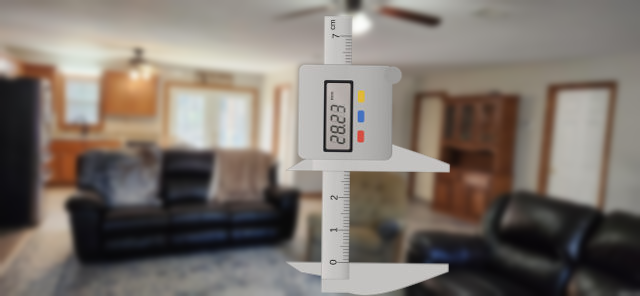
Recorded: 28.23 mm
